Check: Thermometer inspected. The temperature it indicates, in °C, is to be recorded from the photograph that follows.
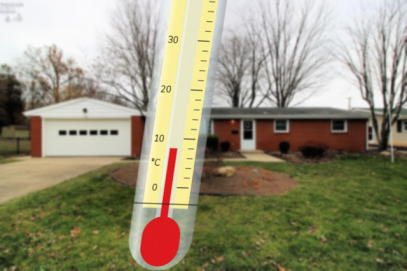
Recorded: 8 °C
